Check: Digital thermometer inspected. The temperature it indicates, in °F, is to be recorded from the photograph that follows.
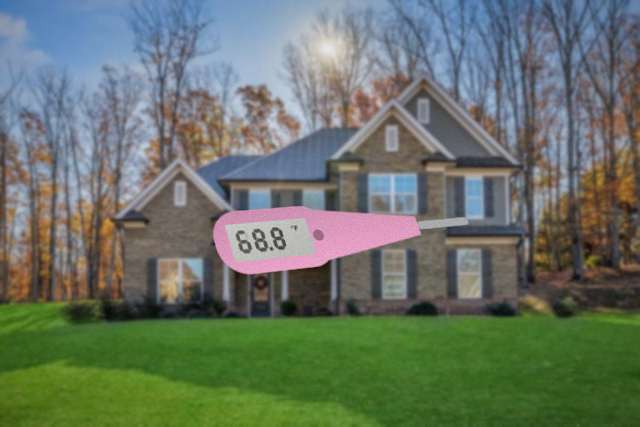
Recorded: 68.8 °F
